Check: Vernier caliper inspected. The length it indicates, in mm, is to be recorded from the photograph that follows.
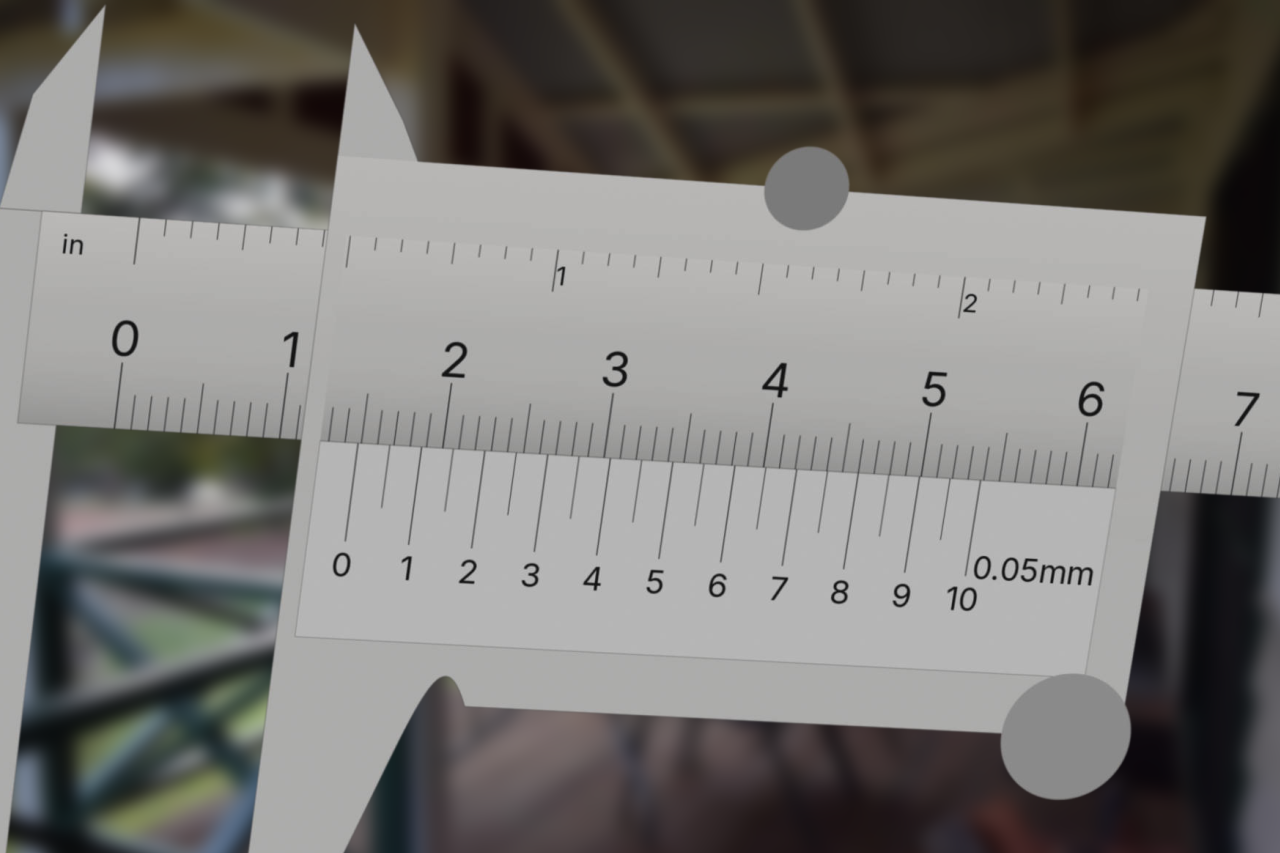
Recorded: 14.8 mm
